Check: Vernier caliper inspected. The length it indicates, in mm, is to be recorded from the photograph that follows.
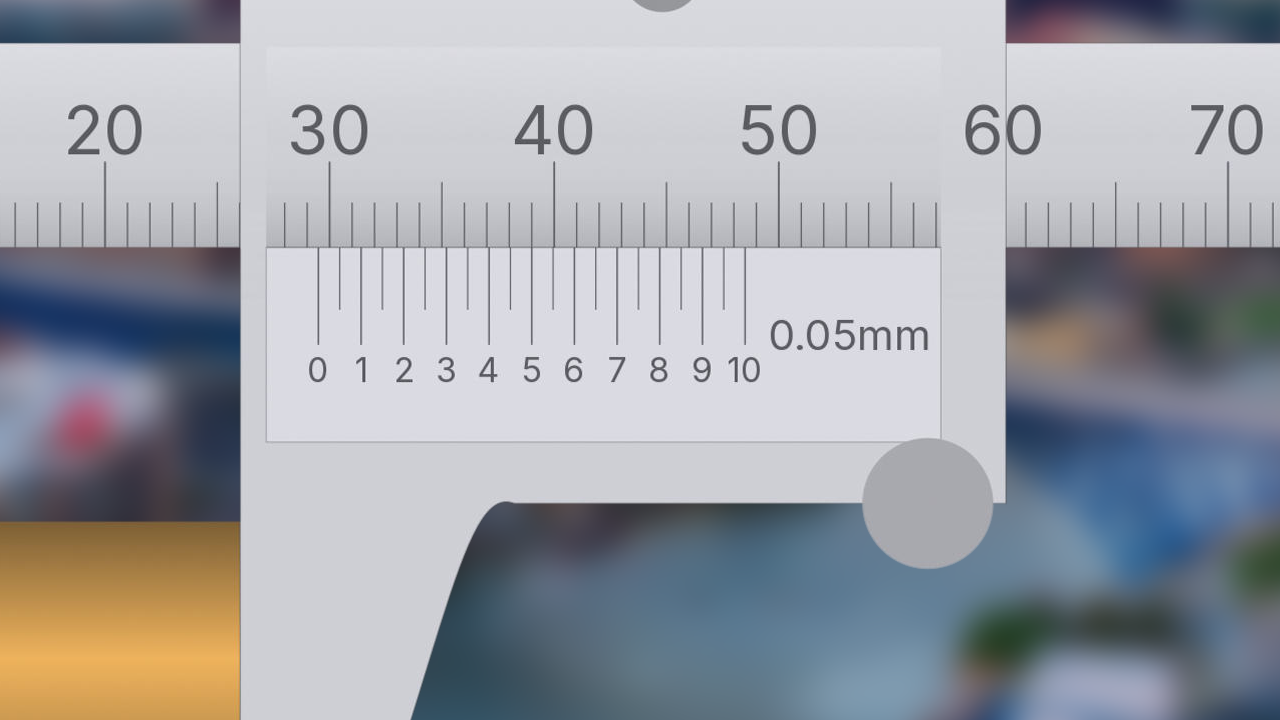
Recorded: 29.5 mm
